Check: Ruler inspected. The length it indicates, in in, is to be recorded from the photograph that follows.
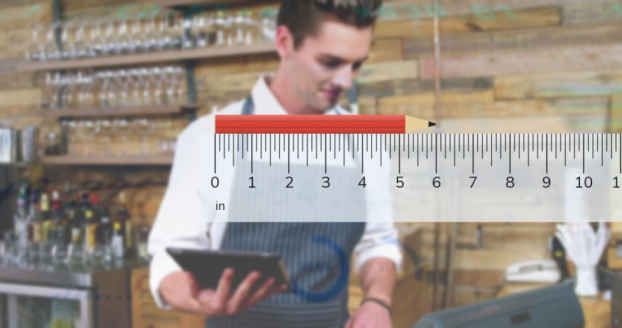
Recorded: 6 in
